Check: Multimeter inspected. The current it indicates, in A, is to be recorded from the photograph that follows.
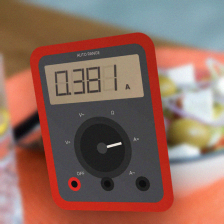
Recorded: 0.381 A
